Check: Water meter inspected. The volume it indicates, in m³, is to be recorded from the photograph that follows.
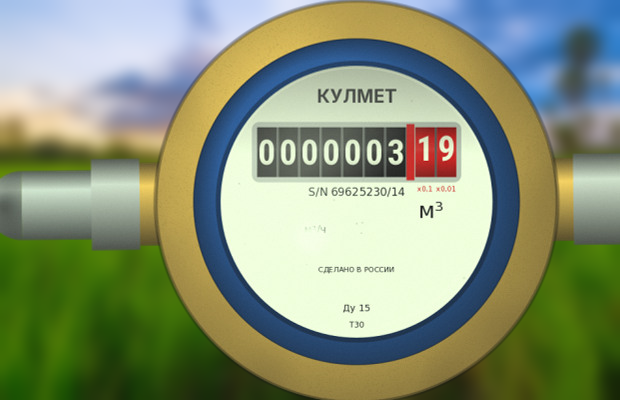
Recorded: 3.19 m³
